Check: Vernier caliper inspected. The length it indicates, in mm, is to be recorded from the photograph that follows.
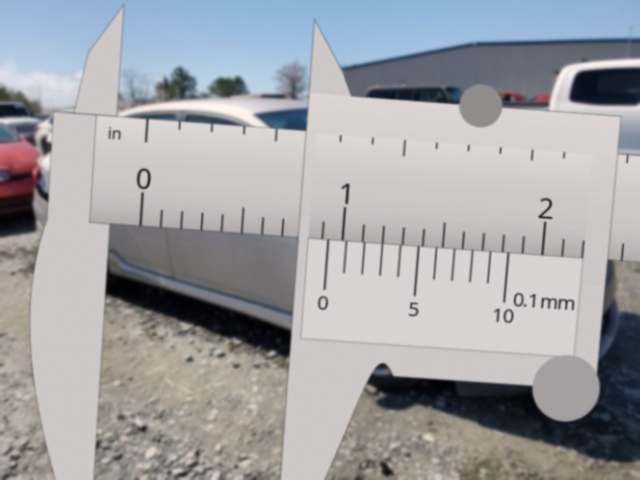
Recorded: 9.3 mm
